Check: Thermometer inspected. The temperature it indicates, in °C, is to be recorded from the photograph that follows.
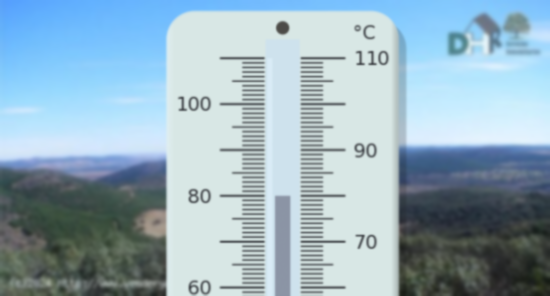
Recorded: 80 °C
